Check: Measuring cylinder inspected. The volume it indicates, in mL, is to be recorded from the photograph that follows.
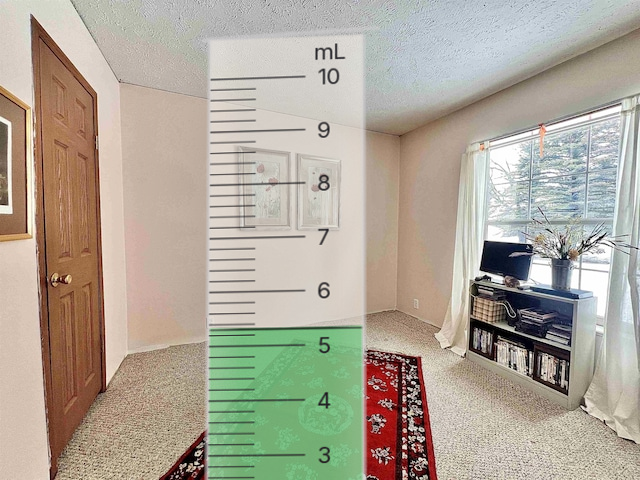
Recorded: 5.3 mL
